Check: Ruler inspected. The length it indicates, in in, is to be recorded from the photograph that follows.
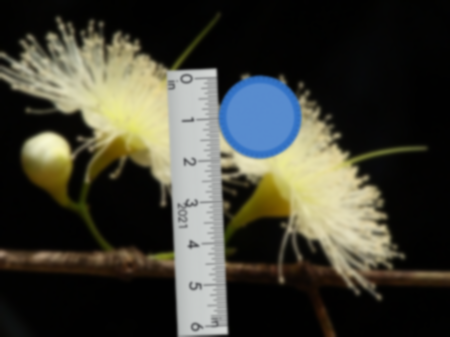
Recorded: 2 in
